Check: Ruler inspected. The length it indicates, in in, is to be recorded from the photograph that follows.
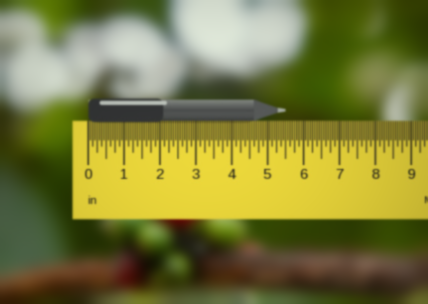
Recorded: 5.5 in
